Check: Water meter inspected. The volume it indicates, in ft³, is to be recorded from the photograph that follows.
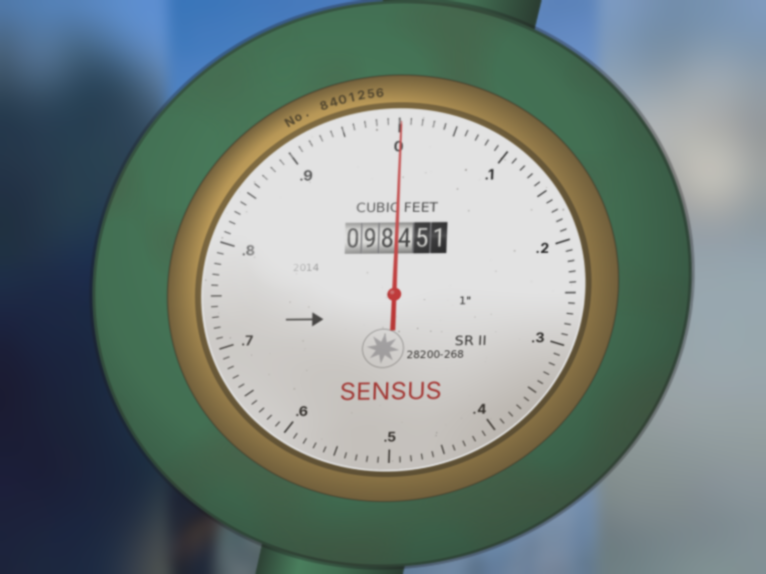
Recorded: 98451.00 ft³
